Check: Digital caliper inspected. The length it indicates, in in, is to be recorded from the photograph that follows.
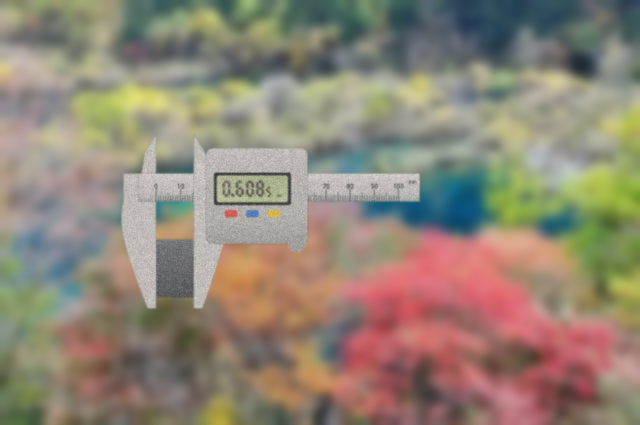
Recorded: 0.6085 in
